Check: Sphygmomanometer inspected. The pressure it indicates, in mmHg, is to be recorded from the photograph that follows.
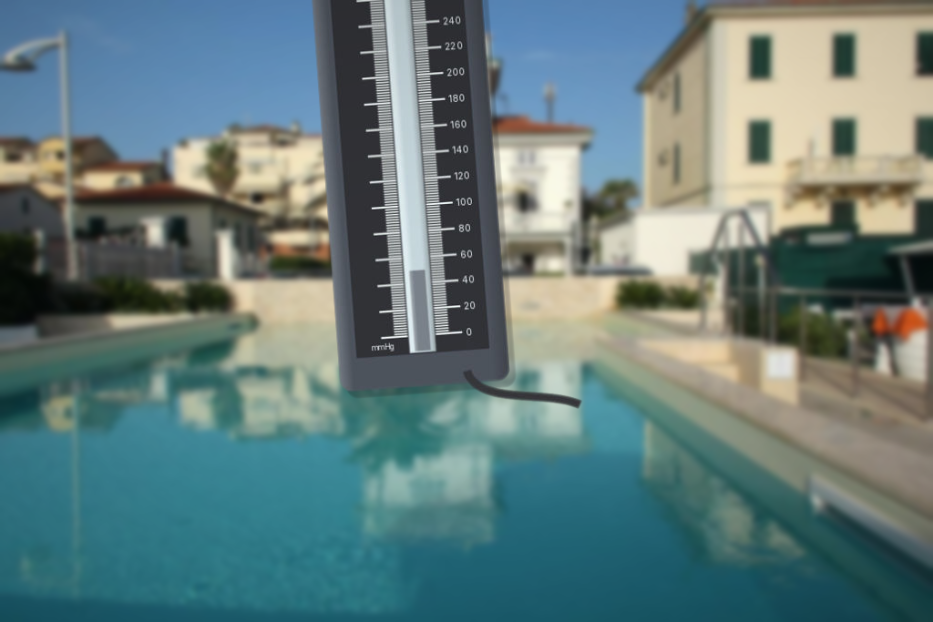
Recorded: 50 mmHg
